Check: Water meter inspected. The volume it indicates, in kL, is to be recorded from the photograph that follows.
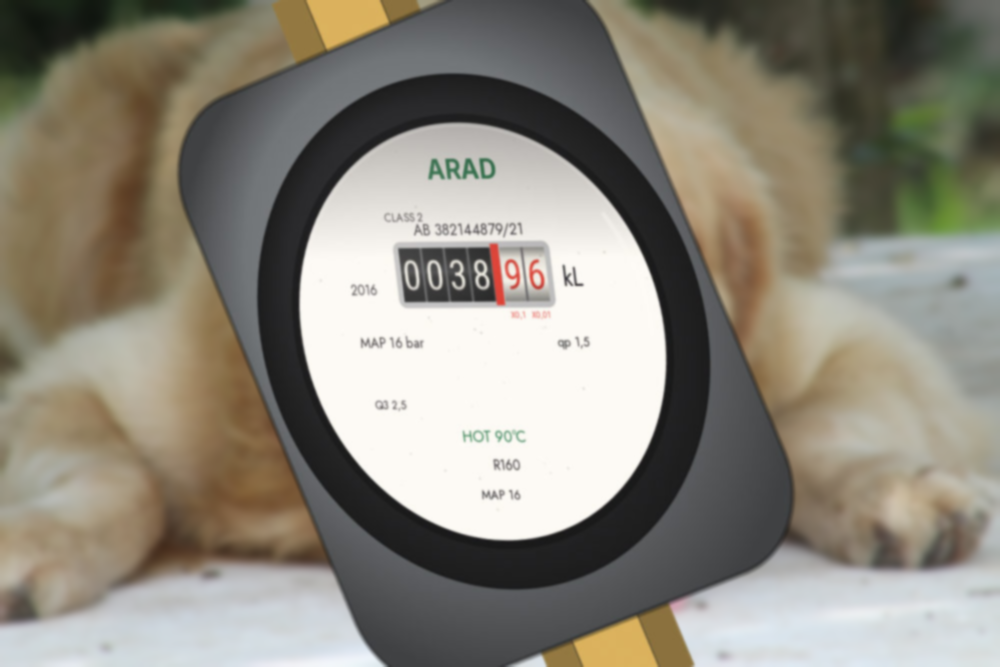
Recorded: 38.96 kL
